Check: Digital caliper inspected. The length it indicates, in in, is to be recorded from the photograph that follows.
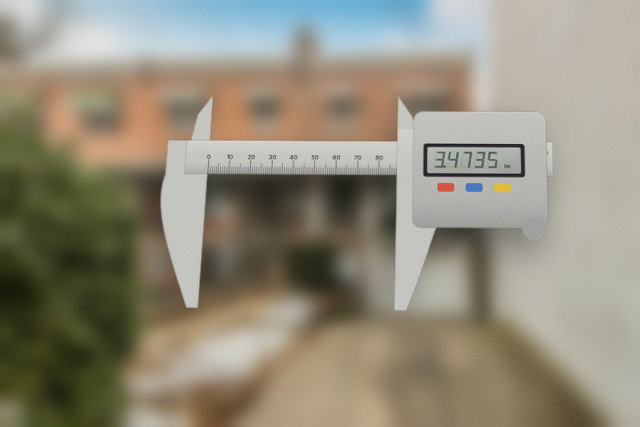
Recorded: 3.4735 in
